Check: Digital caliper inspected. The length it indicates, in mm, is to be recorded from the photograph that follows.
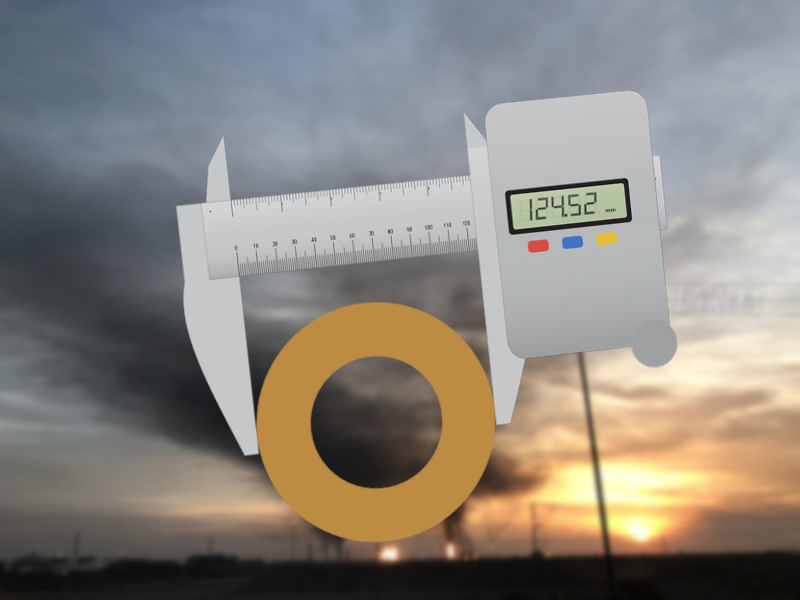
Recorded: 124.52 mm
